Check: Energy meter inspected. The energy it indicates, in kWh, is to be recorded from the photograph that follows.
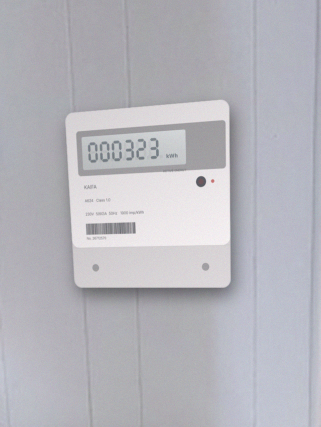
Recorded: 323 kWh
